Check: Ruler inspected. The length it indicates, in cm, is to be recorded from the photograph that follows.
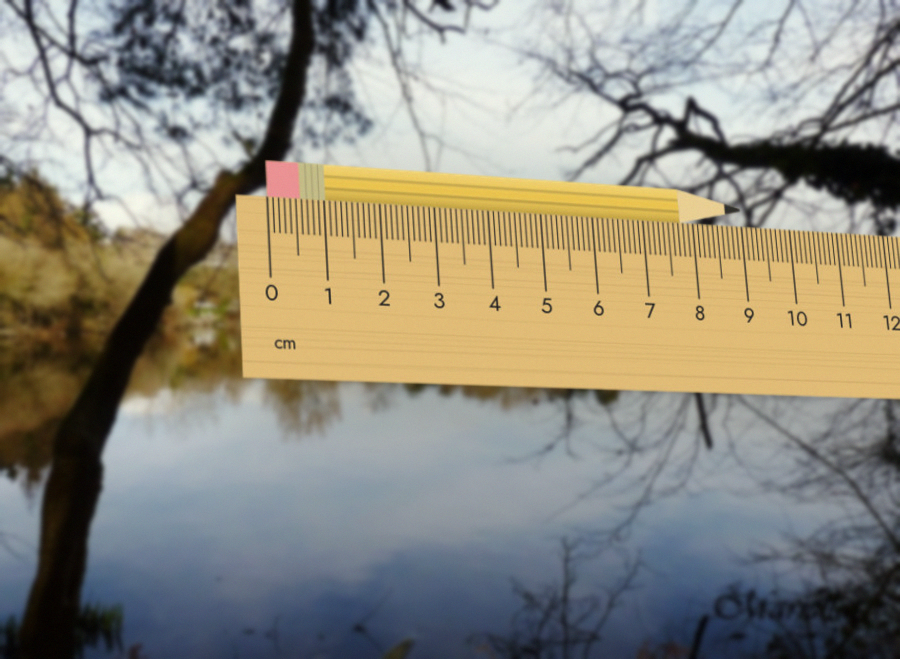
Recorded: 9 cm
